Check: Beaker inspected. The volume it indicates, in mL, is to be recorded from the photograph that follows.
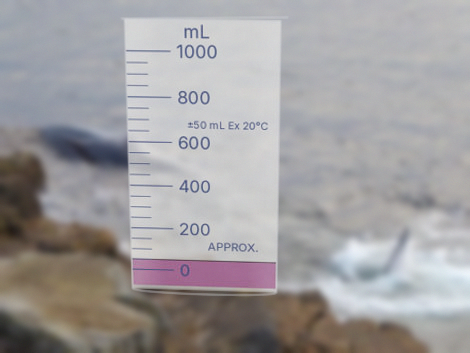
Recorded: 50 mL
